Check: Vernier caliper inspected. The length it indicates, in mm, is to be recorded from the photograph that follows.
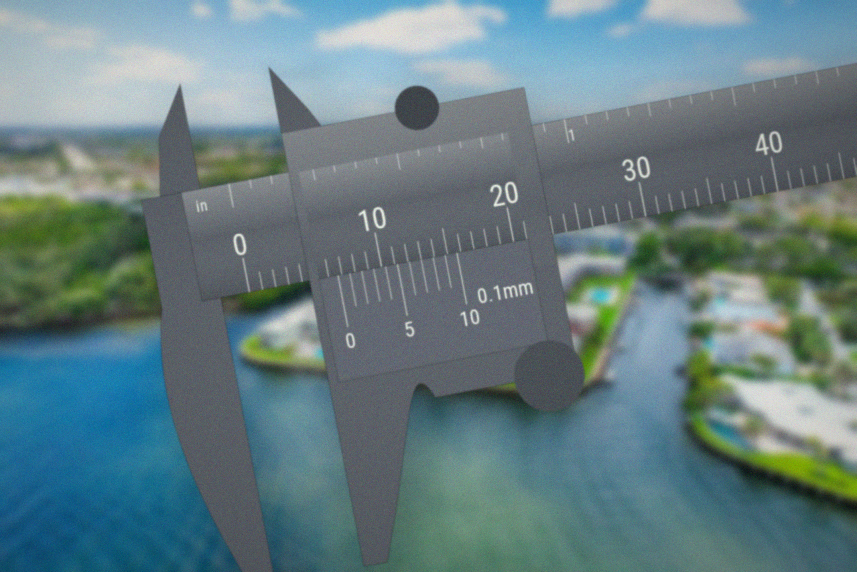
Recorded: 6.7 mm
